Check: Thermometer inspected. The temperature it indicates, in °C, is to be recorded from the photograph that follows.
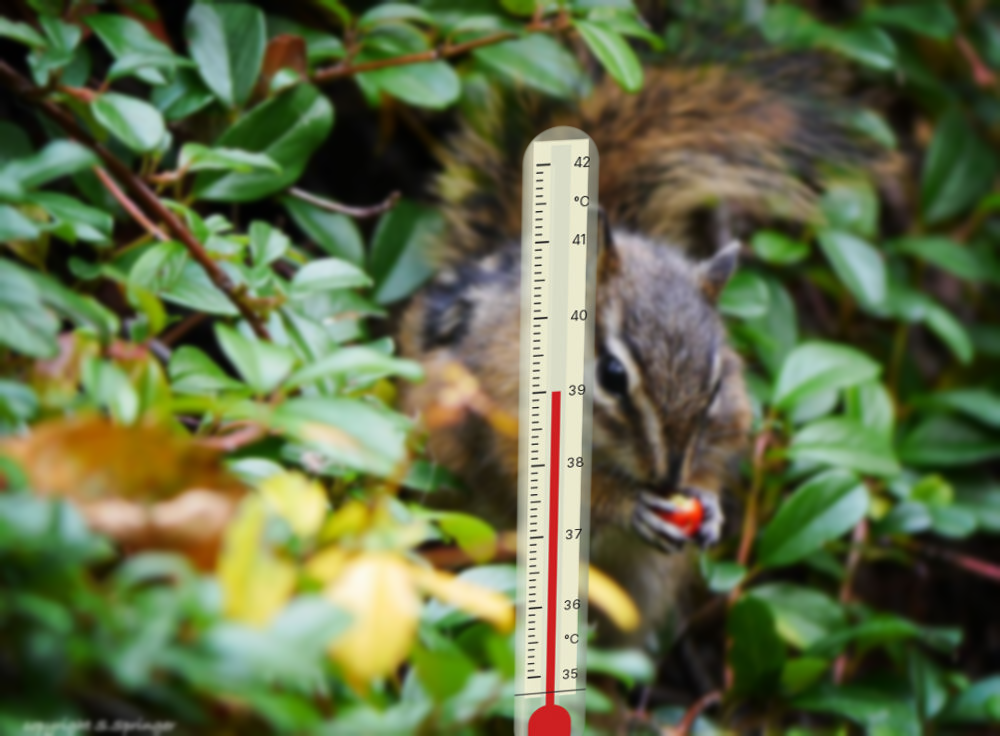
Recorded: 39 °C
